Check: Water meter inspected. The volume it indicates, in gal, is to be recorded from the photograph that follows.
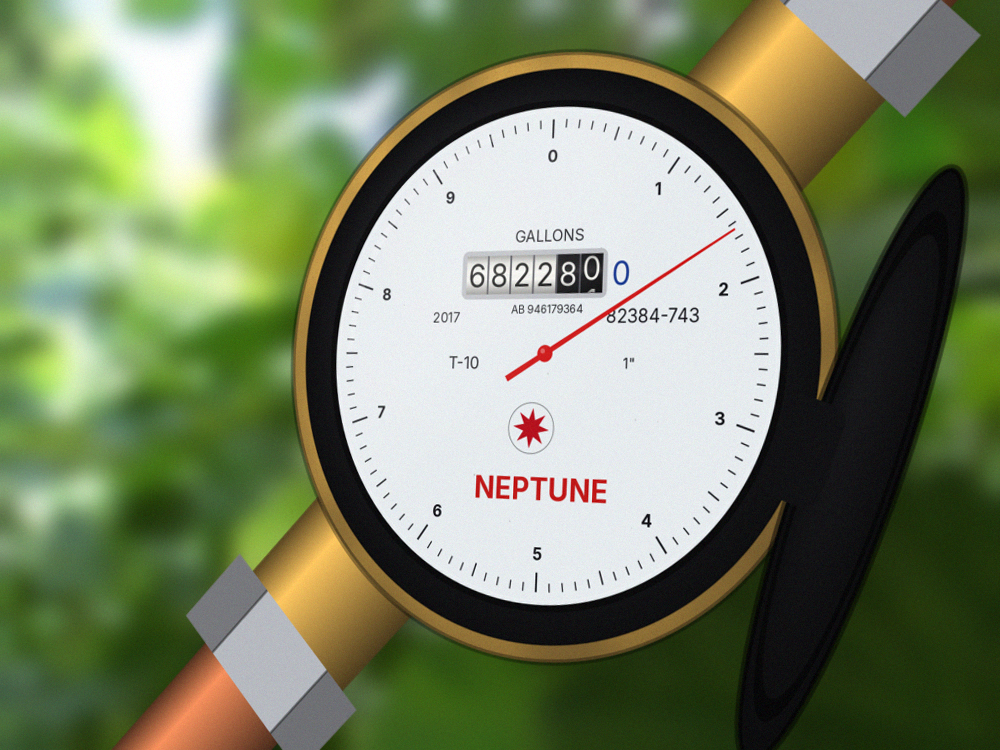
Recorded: 6822801.6 gal
